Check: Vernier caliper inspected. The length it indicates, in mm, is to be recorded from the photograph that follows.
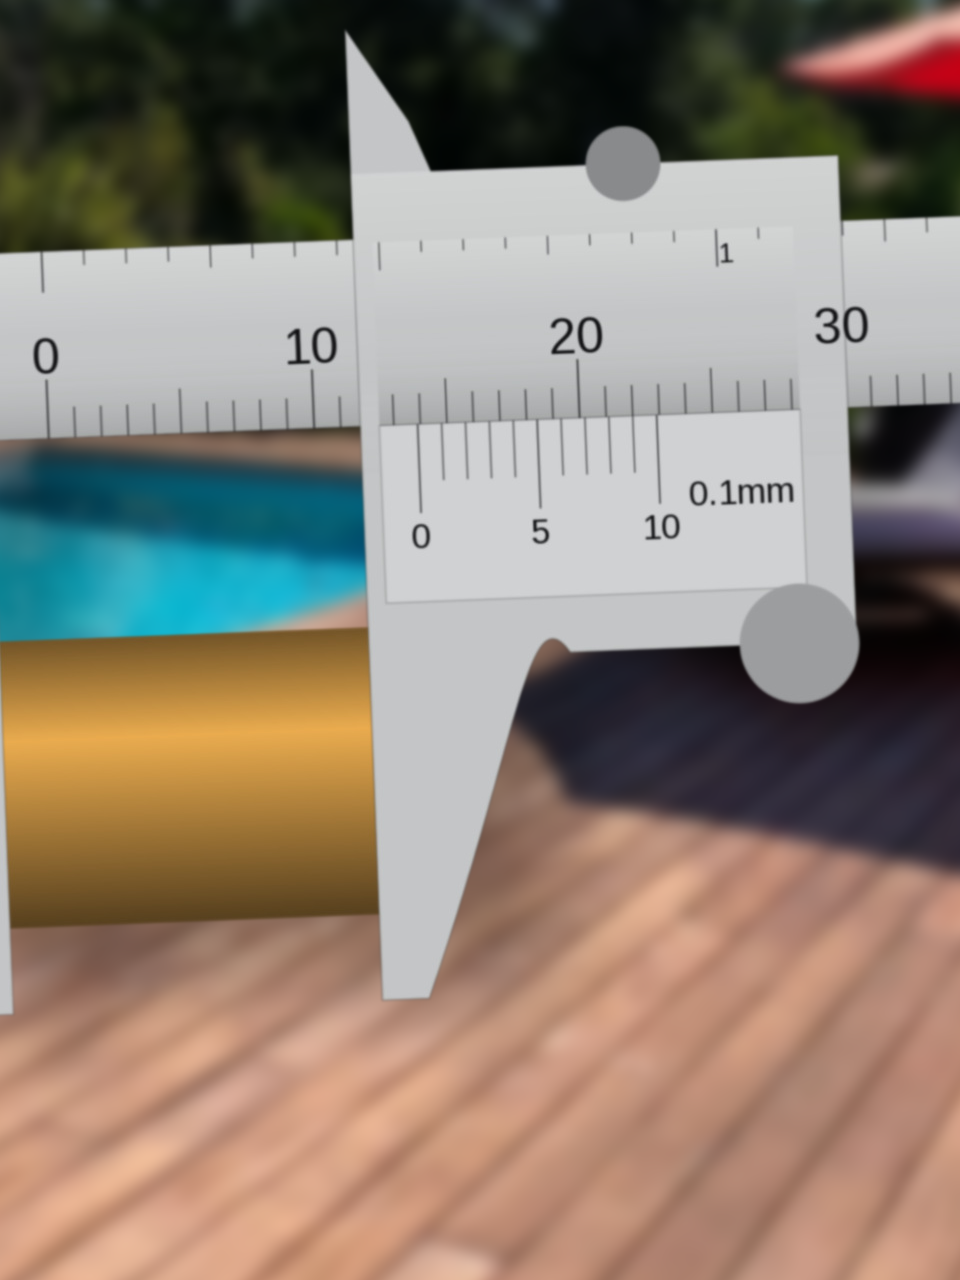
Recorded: 13.9 mm
